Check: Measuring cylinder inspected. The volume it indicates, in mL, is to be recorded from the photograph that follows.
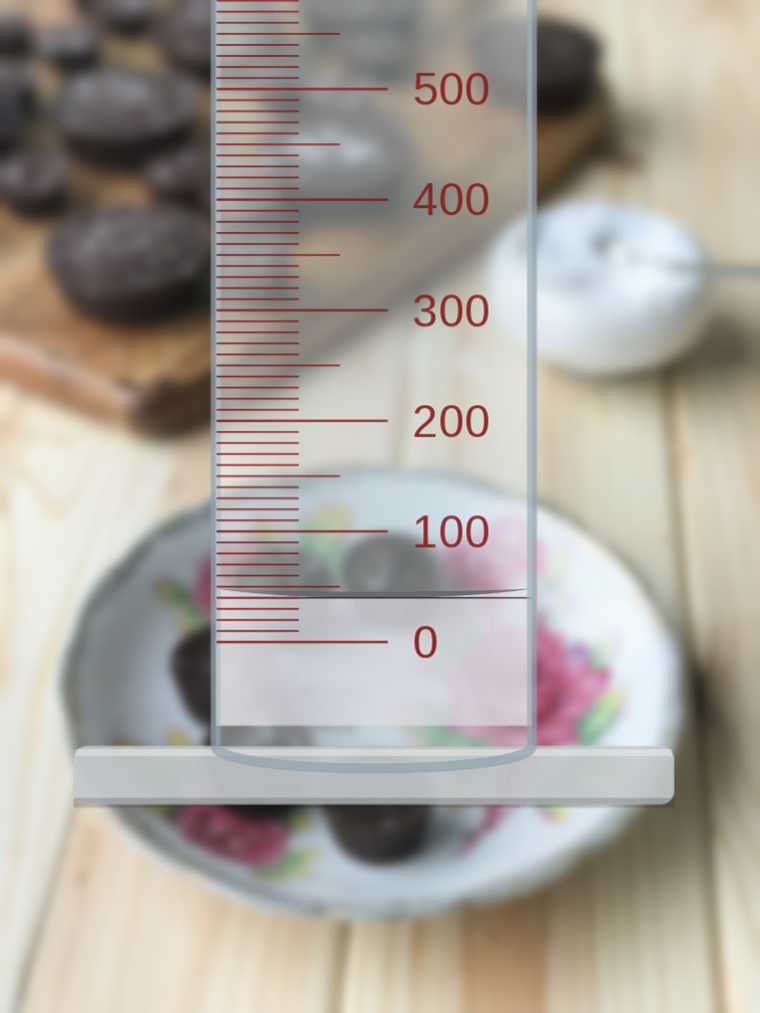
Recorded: 40 mL
